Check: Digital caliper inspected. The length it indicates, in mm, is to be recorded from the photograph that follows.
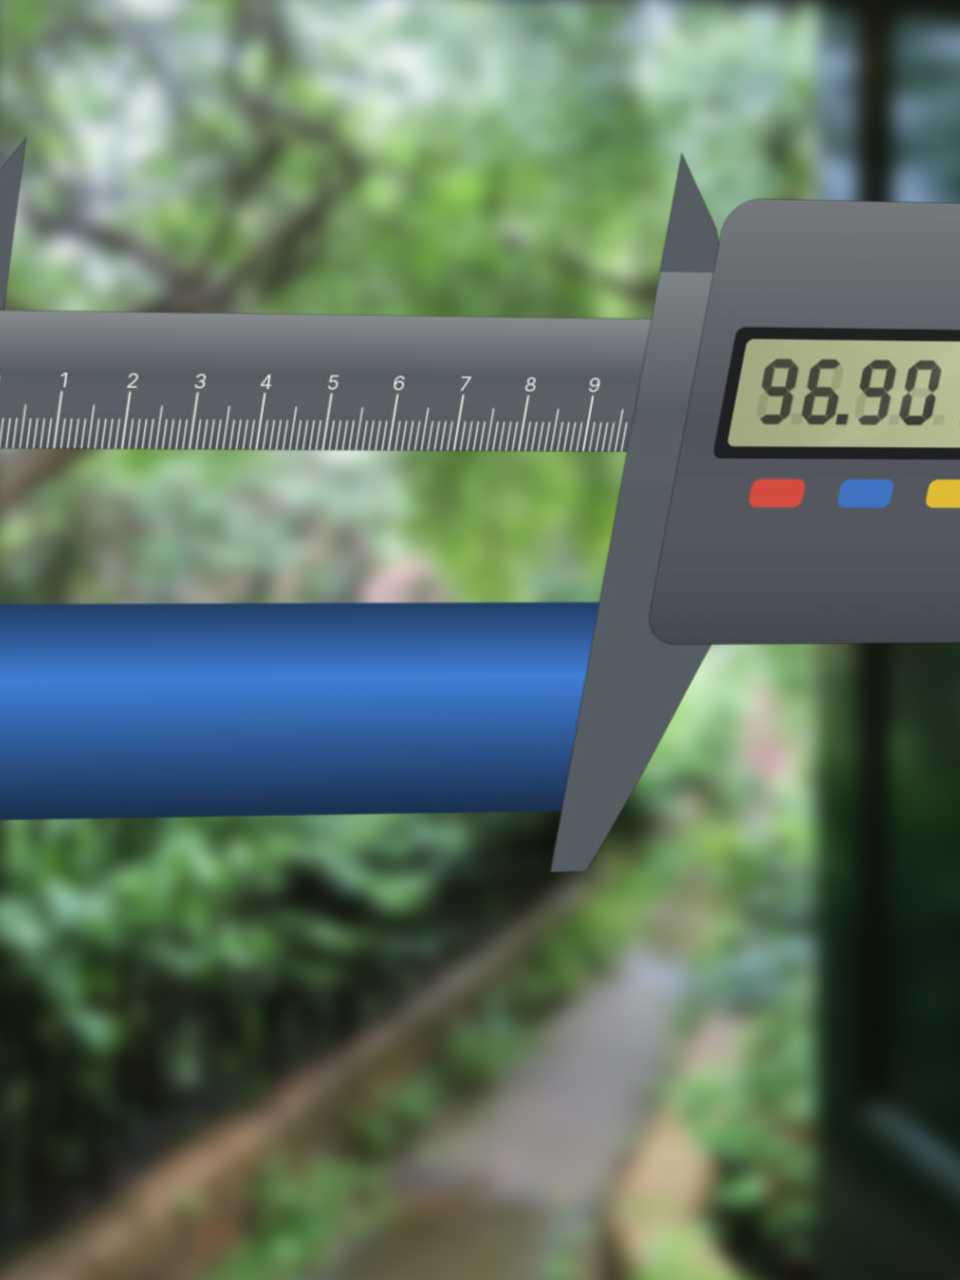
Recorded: 96.90 mm
